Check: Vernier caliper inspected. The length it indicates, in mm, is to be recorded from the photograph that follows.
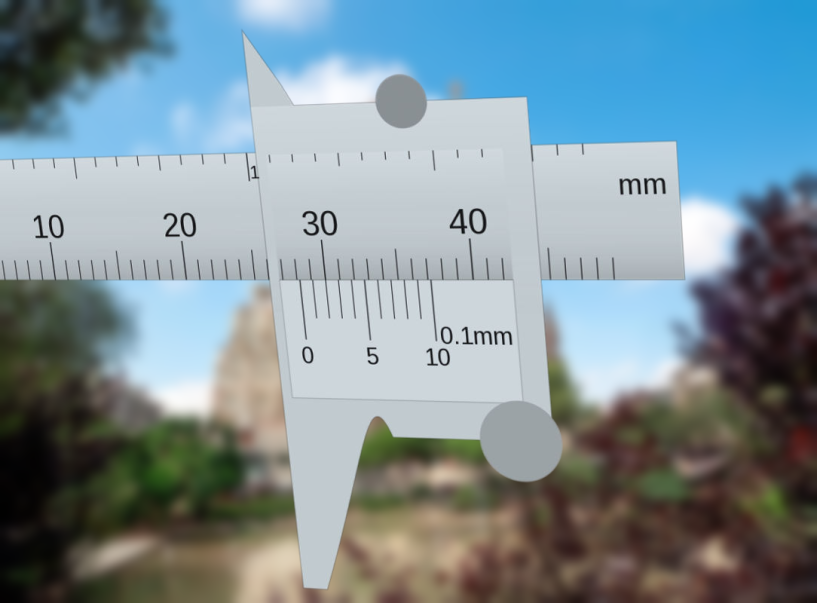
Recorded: 28.2 mm
